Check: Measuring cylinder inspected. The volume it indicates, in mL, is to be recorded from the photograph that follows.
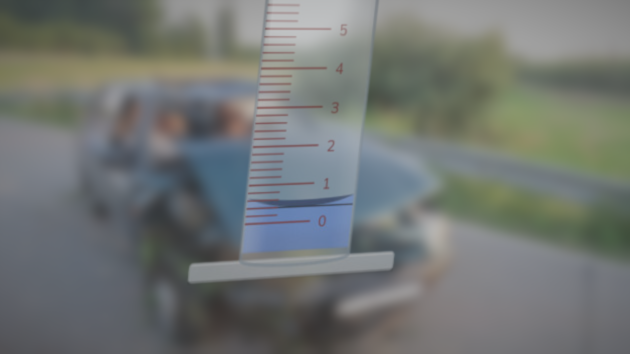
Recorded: 0.4 mL
